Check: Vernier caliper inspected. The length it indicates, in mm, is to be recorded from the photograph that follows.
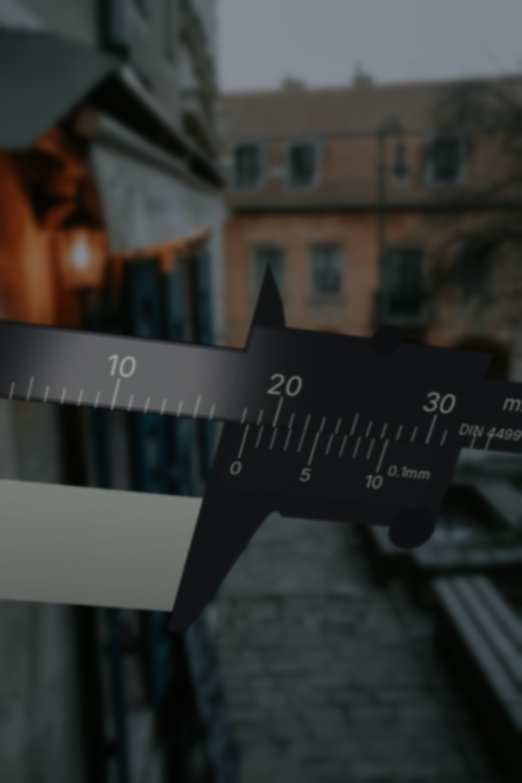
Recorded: 18.4 mm
